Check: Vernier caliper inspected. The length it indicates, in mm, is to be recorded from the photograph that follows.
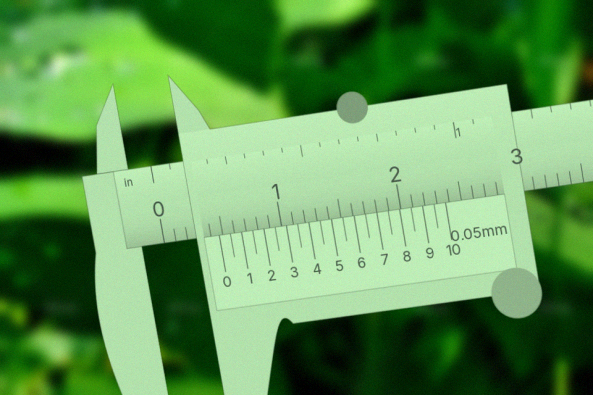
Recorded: 4.7 mm
